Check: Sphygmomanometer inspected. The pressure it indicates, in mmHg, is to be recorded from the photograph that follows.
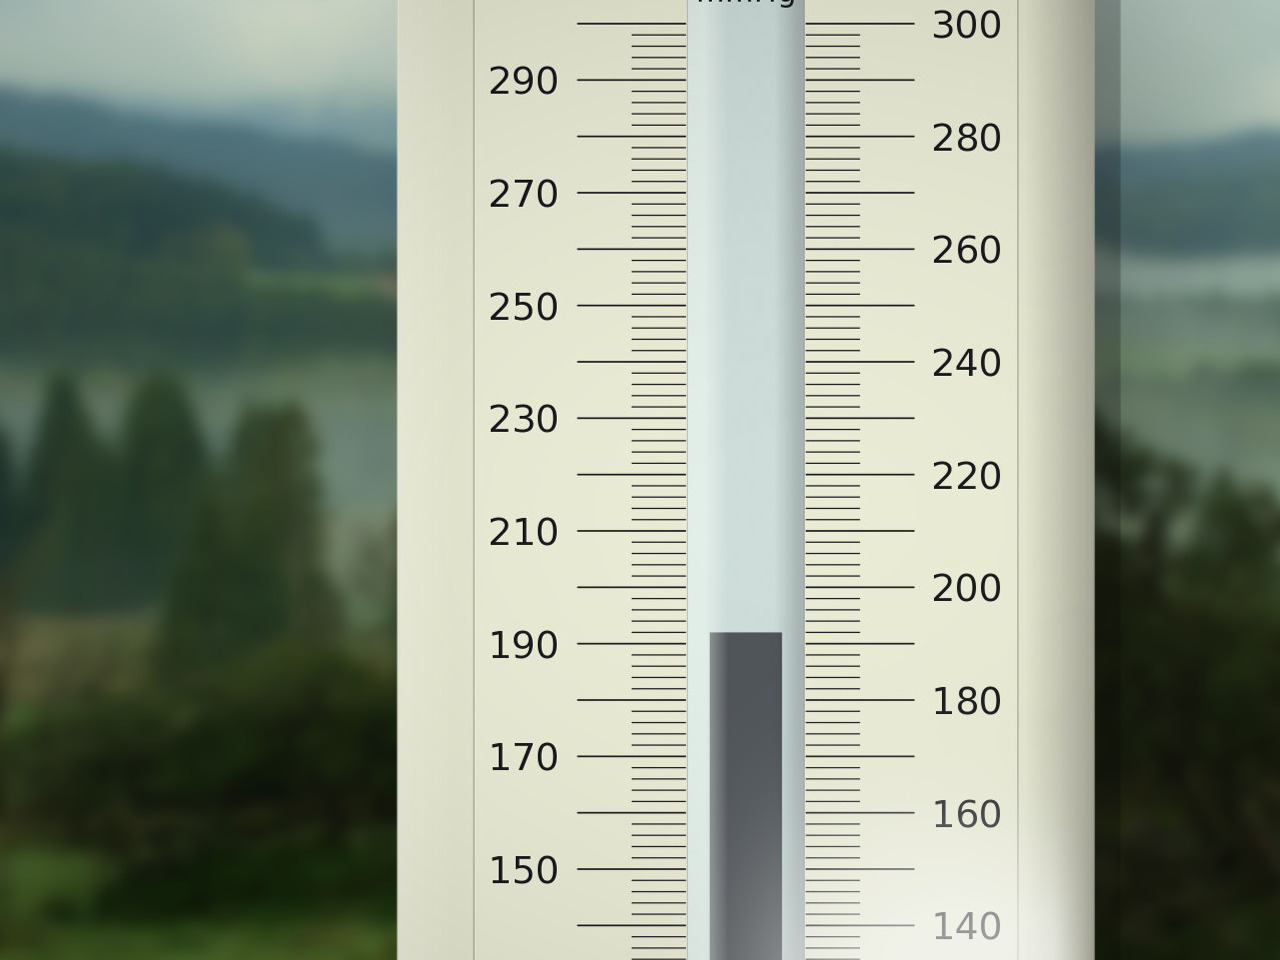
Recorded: 192 mmHg
